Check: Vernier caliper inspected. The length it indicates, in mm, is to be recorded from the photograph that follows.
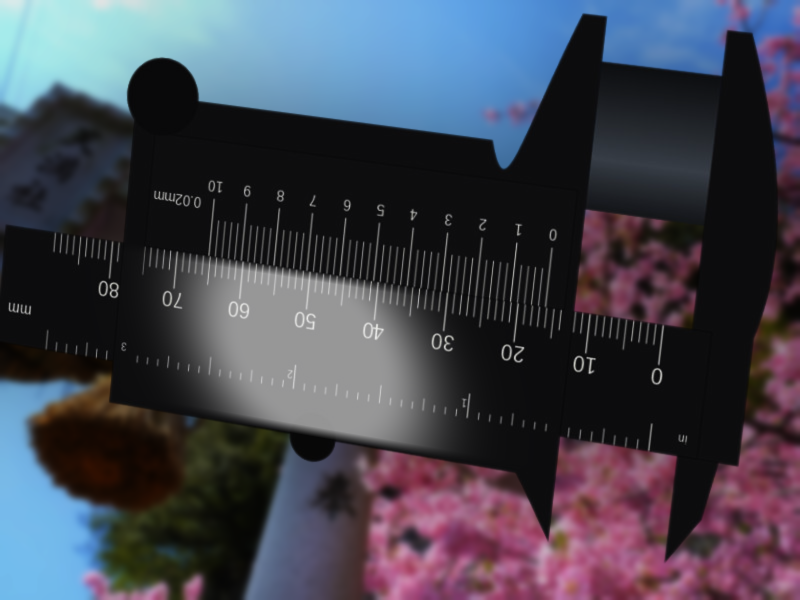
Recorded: 16.2 mm
